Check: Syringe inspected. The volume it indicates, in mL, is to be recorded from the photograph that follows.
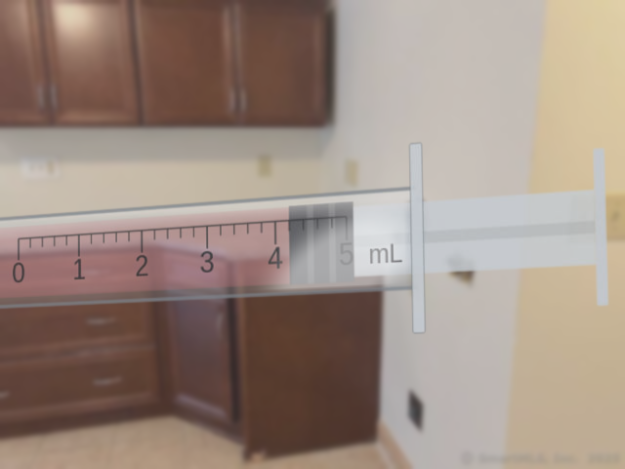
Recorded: 4.2 mL
